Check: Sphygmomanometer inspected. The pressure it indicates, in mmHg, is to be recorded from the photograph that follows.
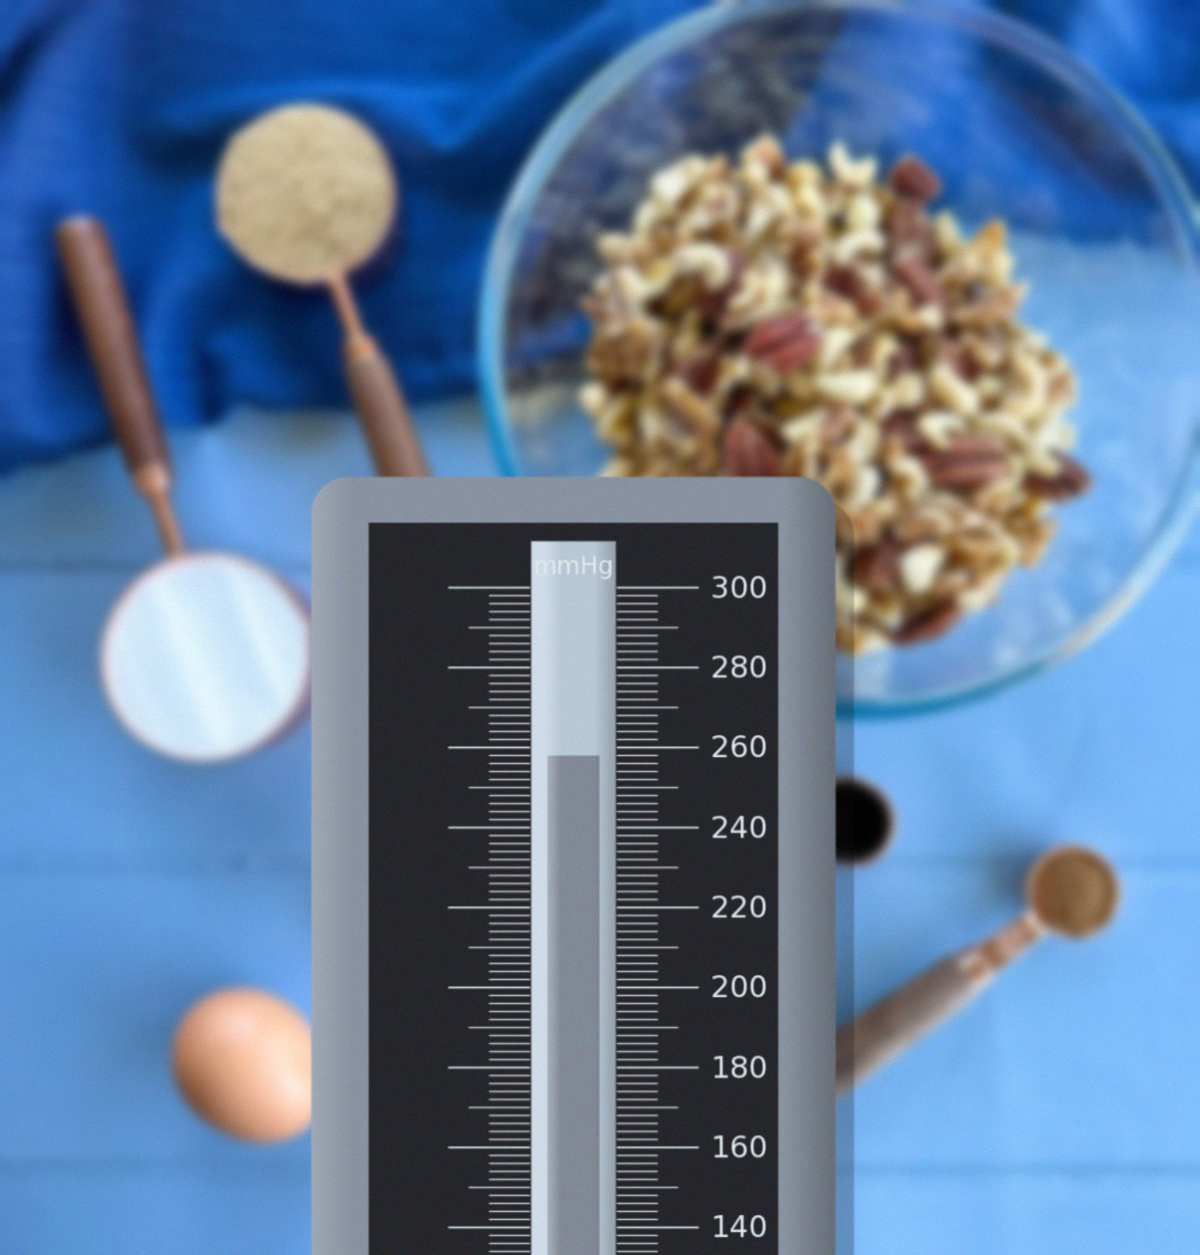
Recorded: 258 mmHg
